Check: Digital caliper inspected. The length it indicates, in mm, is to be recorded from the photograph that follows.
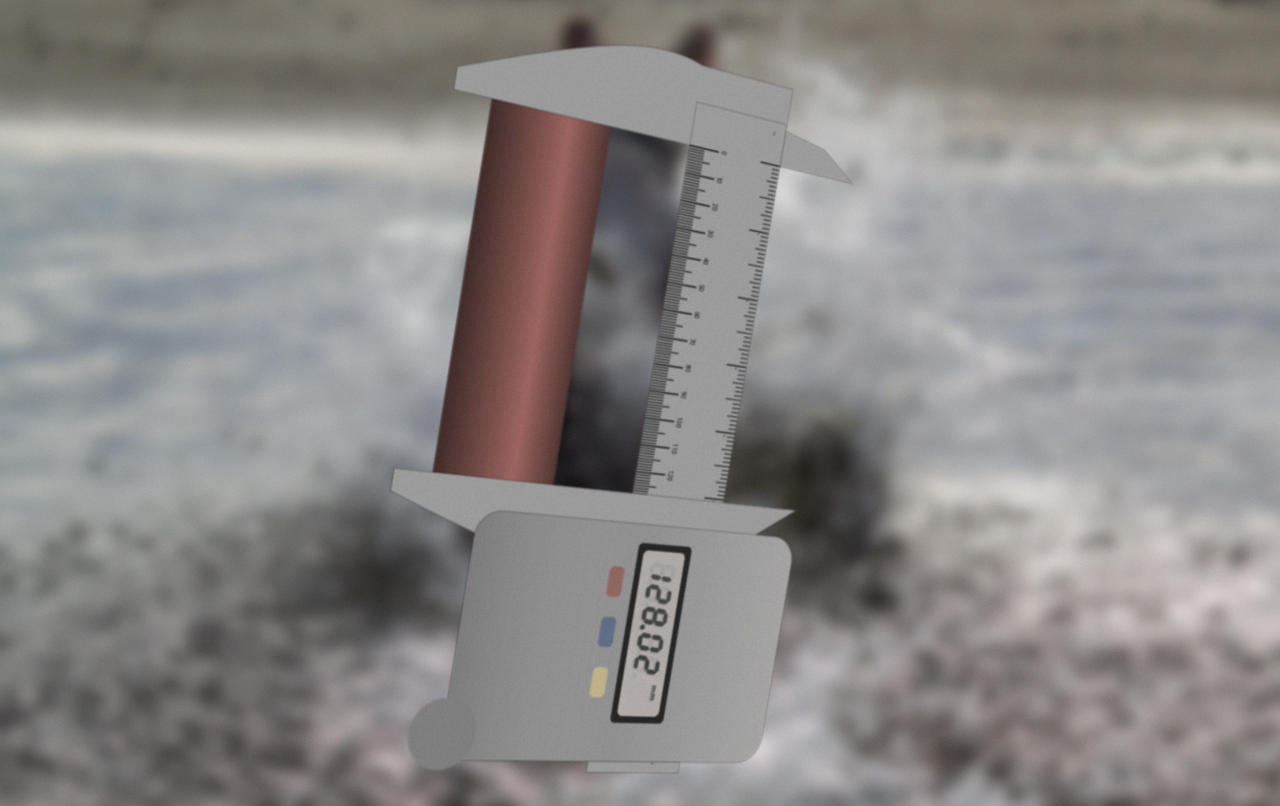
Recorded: 128.02 mm
